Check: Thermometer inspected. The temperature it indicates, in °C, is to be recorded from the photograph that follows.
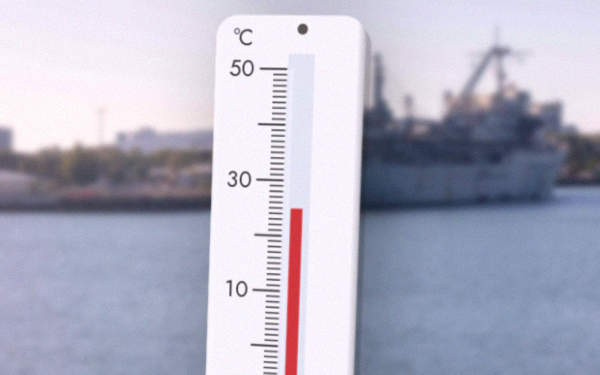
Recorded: 25 °C
